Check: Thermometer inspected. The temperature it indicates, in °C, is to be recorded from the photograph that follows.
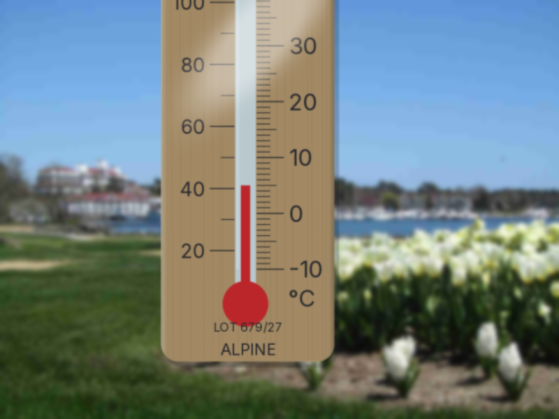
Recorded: 5 °C
